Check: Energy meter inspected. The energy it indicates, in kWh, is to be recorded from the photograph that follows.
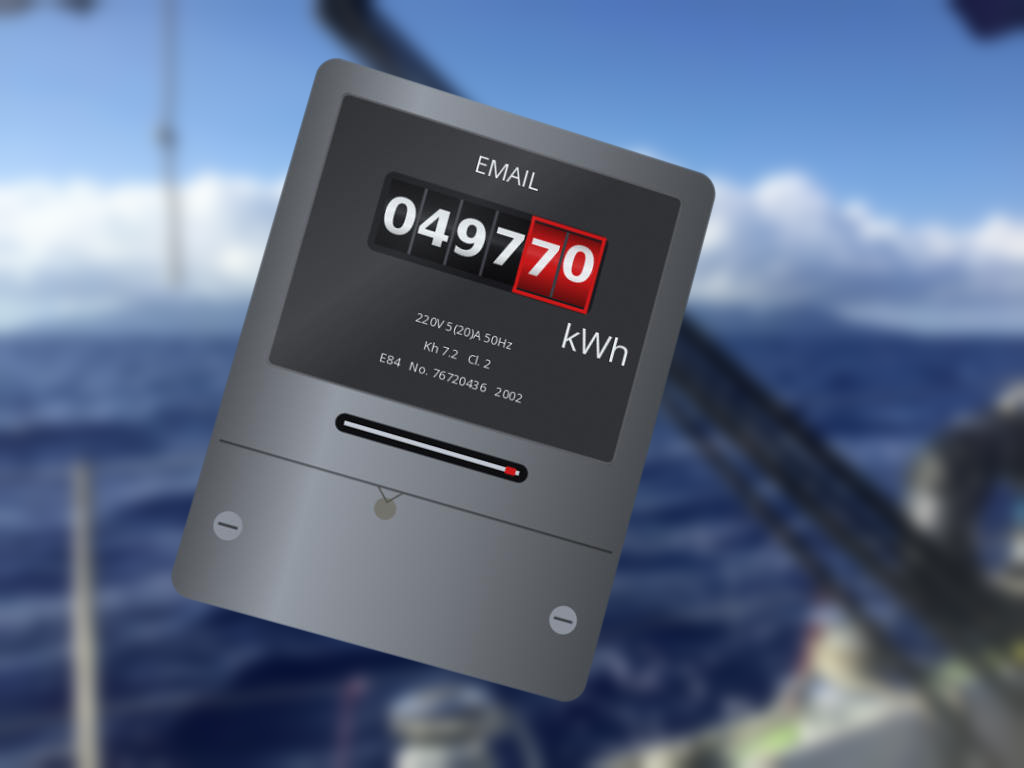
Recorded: 497.70 kWh
